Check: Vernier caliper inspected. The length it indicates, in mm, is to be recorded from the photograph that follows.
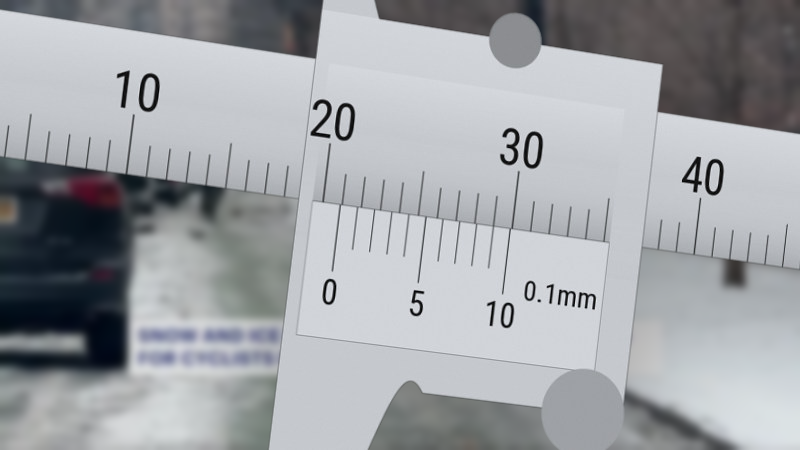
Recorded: 20.9 mm
